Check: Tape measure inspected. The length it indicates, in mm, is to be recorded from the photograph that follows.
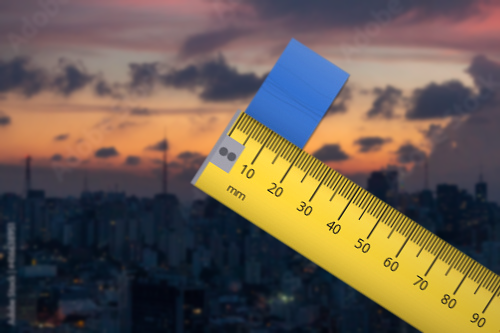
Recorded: 20 mm
